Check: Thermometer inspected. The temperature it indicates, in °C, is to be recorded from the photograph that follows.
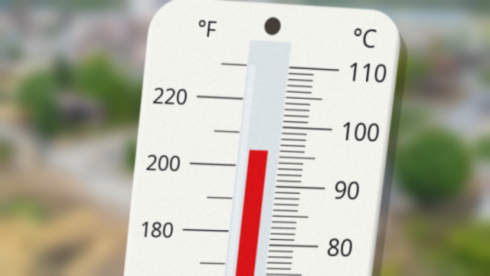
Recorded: 96 °C
